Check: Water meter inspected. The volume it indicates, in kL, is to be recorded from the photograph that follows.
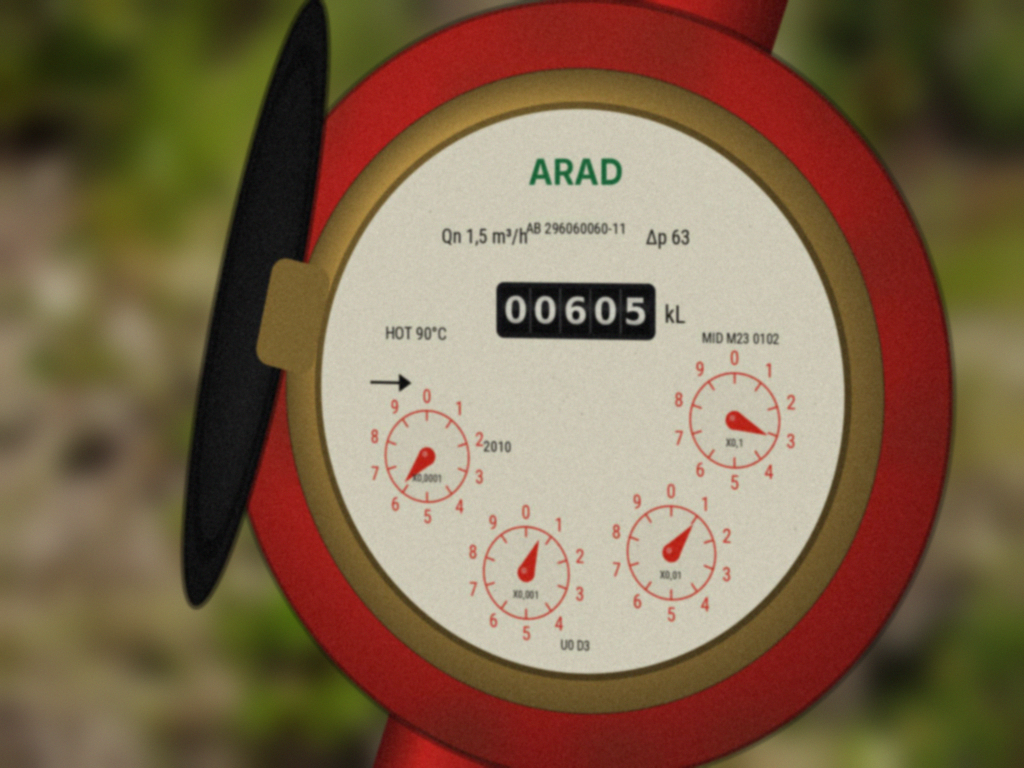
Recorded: 605.3106 kL
